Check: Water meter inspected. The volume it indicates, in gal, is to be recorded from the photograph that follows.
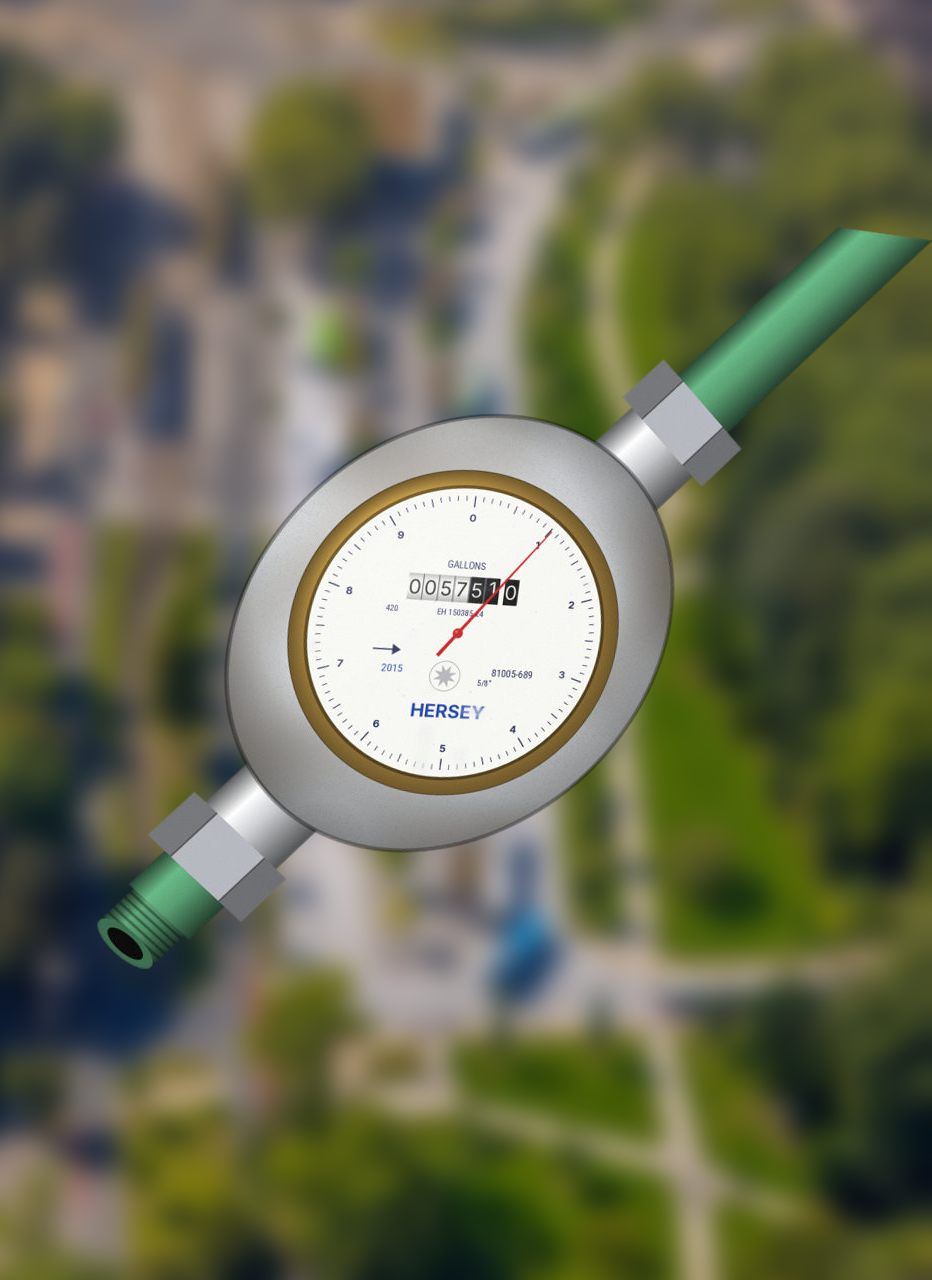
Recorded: 57511.0 gal
